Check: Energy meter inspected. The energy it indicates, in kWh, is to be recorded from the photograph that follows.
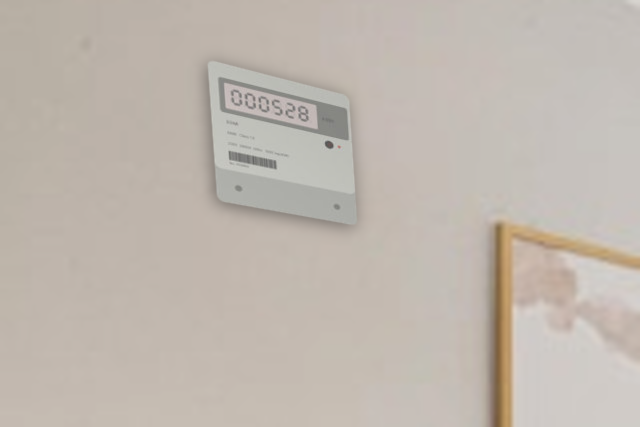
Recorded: 528 kWh
